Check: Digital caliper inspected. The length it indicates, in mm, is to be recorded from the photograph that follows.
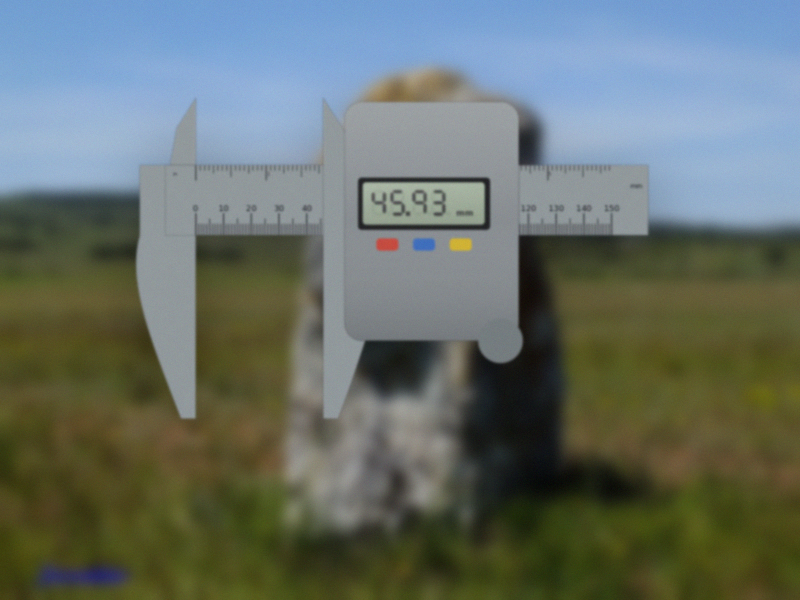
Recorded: 45.93 mm
